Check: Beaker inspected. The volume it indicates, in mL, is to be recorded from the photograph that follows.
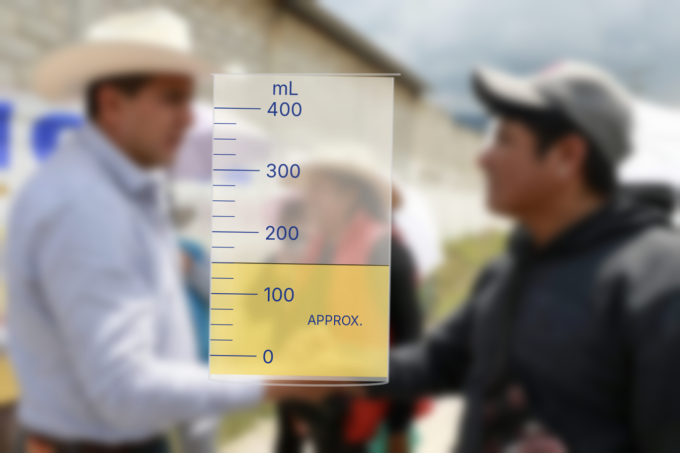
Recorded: 150 mL
